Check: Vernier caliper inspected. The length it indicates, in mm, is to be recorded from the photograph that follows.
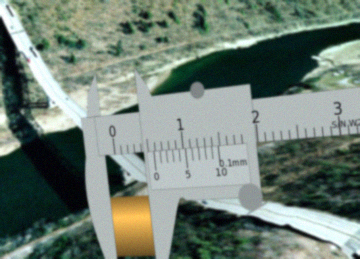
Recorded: 5.8 mm
